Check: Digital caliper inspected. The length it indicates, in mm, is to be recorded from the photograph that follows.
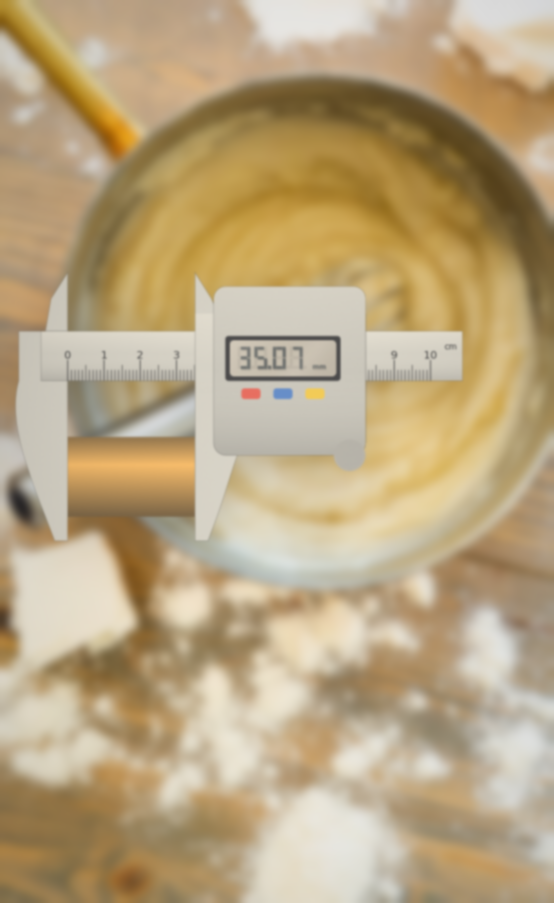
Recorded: 35.07 mm
